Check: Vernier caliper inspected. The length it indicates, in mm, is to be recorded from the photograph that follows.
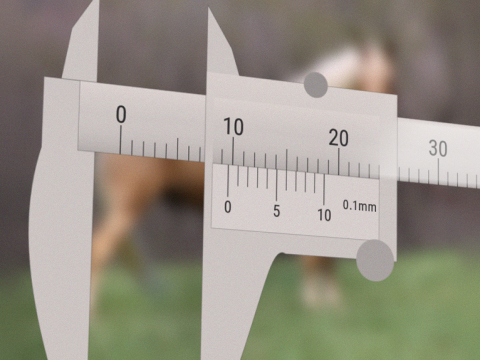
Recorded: 9.6 mm
